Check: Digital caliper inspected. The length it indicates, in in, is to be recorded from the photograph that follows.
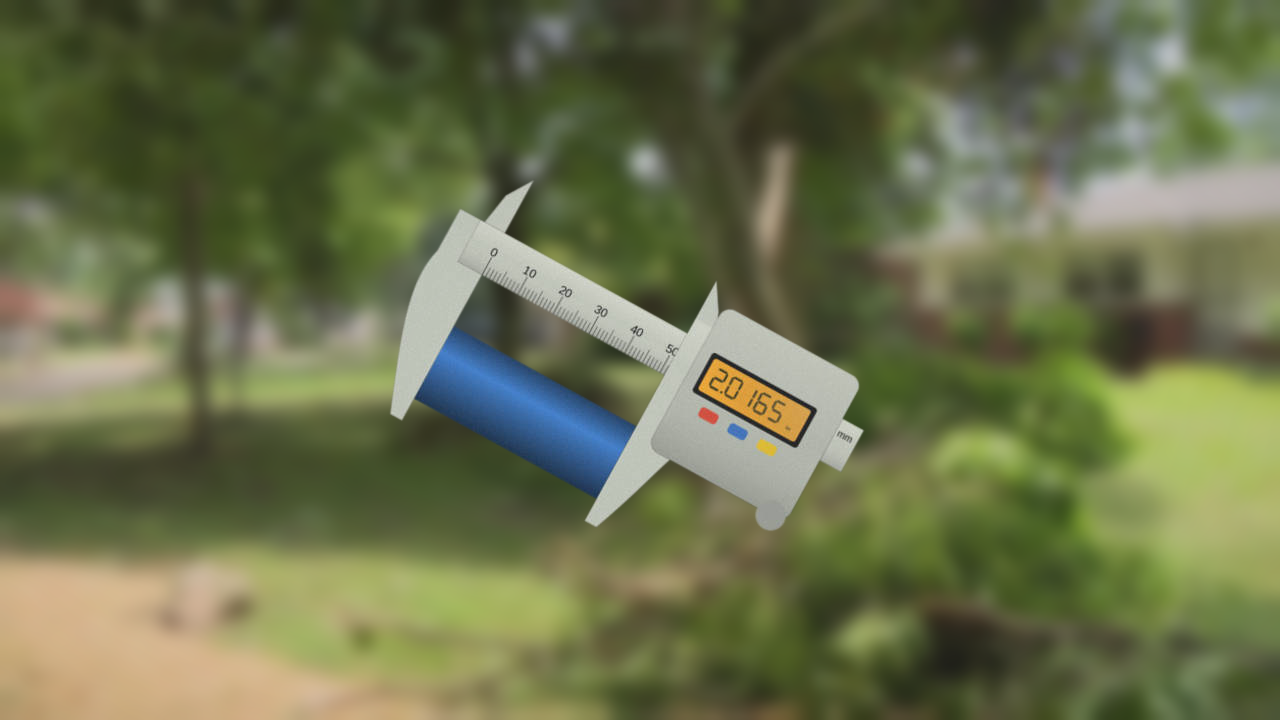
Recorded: 2.0165 in
